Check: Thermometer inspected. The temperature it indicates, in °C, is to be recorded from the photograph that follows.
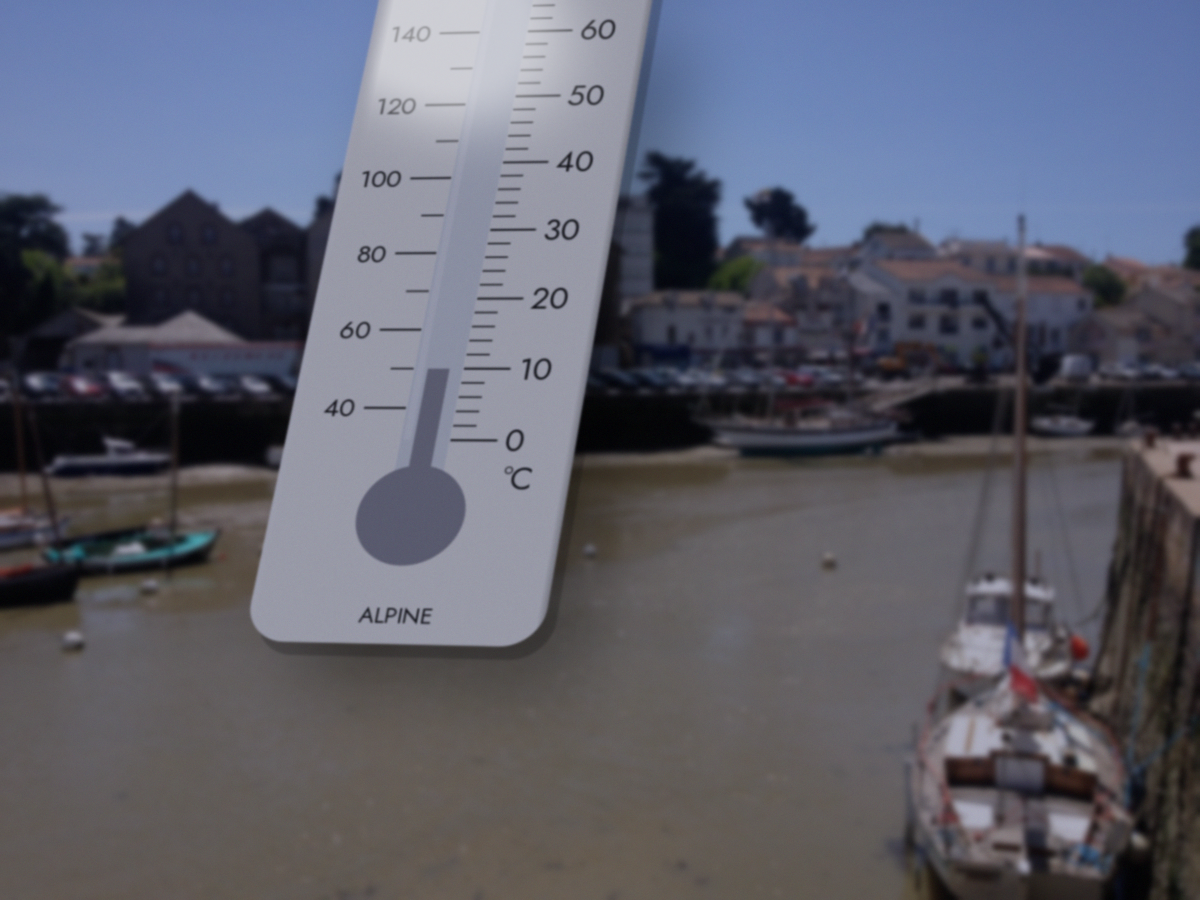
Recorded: 10 °C
